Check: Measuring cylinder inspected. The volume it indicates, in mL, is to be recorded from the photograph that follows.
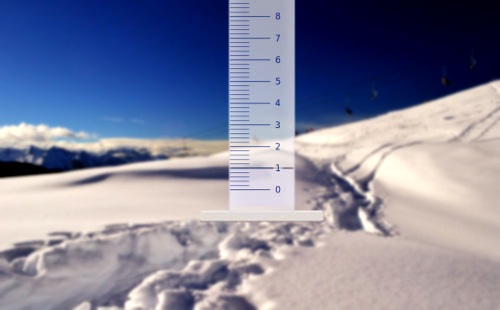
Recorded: 1 mL
